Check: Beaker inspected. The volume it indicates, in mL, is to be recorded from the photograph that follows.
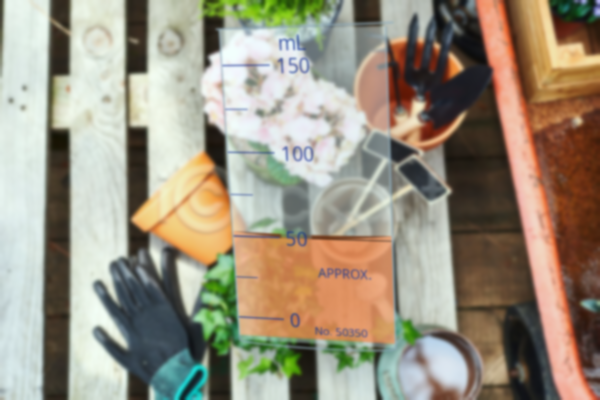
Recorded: 50 mL
